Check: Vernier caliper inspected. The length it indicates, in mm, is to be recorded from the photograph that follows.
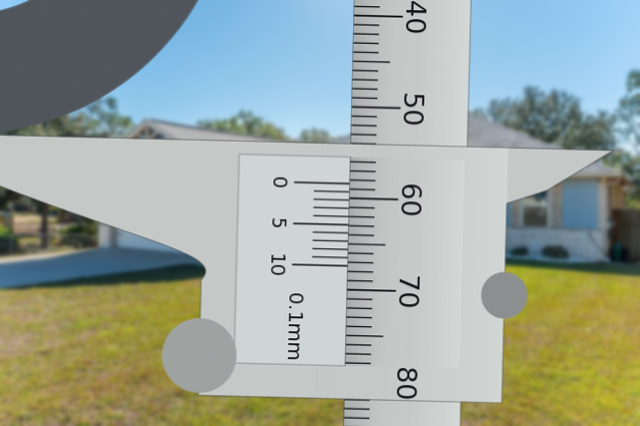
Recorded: 58.4 mm
